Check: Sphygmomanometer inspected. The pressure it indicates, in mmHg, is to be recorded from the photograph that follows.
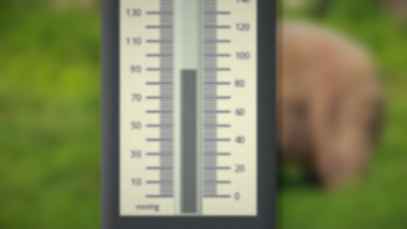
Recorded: 90 mmHg
